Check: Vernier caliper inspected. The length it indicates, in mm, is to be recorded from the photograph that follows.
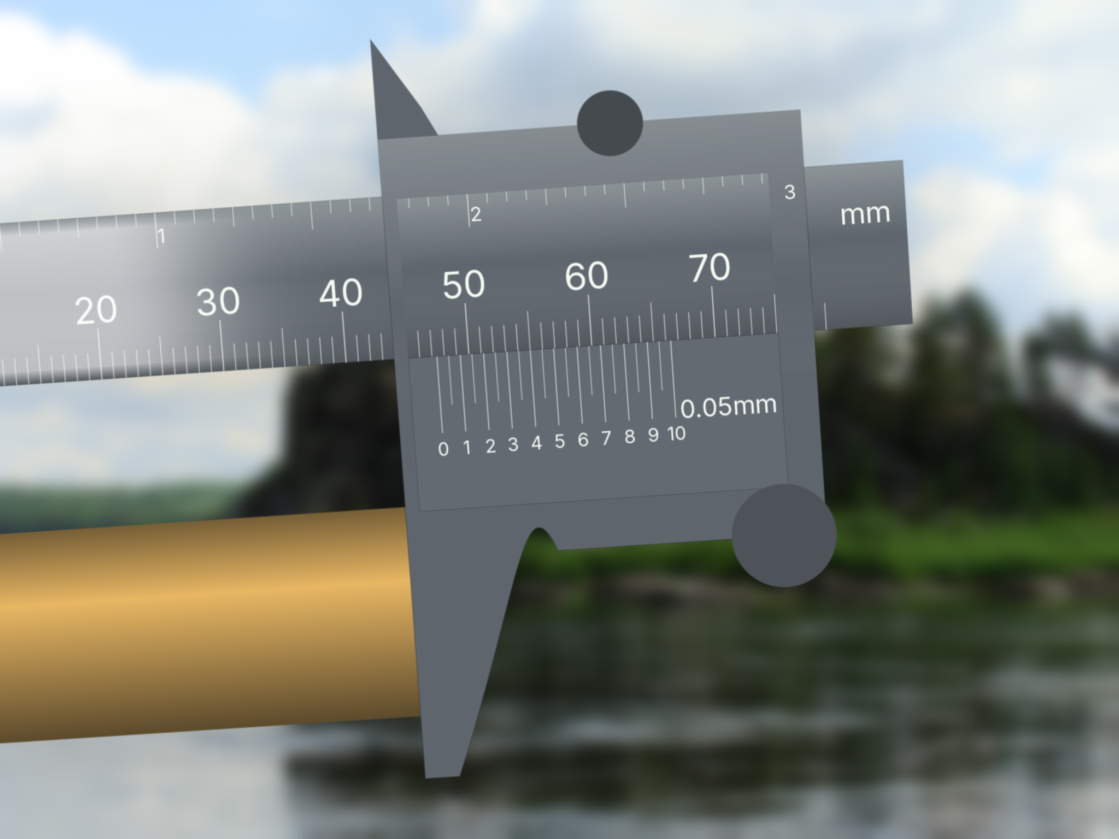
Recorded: 47.4 mm
